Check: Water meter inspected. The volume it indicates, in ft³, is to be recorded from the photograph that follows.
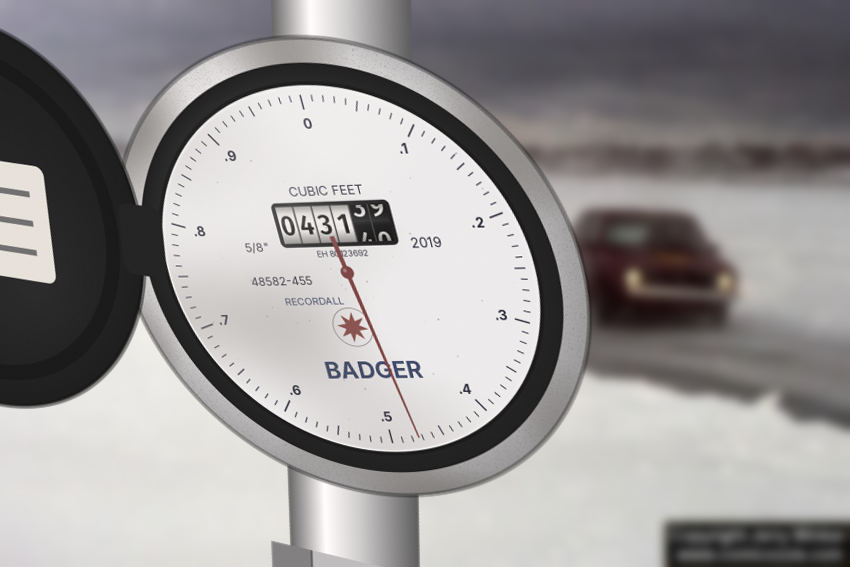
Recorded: 43139.47 ft³
